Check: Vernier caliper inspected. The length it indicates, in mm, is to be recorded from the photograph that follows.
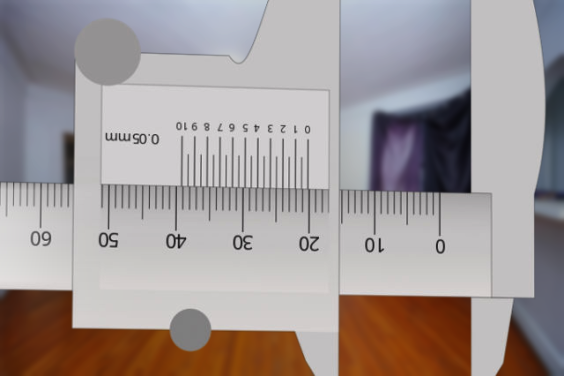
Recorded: 20.2 mm
